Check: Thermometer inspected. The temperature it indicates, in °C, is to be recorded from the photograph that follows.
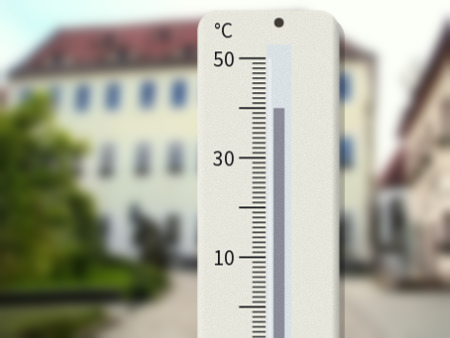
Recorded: 40 °C
